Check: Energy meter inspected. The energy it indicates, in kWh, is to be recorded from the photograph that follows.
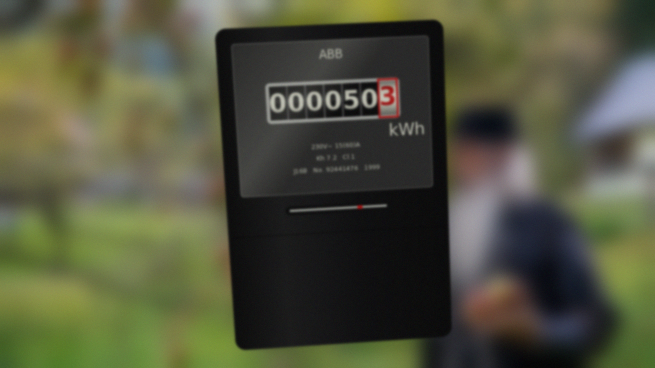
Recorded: 50.3 kWh
